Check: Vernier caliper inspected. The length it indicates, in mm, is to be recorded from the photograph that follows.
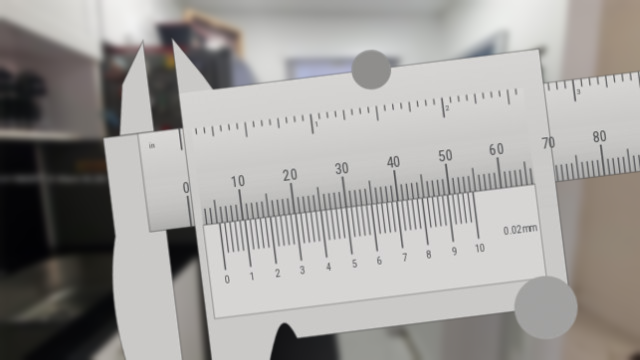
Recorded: 5.5 mm
